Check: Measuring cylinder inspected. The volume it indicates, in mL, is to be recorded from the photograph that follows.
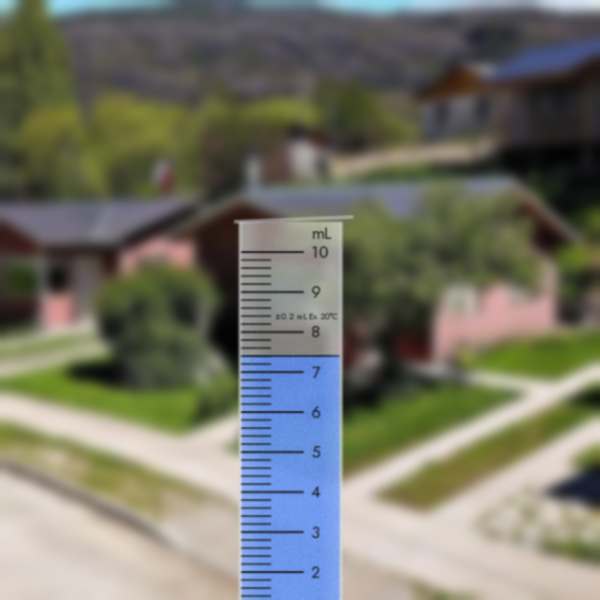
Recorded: 7.4 mL
